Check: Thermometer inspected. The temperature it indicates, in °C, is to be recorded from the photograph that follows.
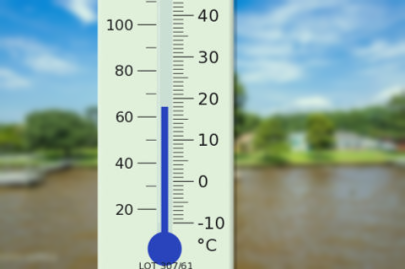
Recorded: 18 °C
